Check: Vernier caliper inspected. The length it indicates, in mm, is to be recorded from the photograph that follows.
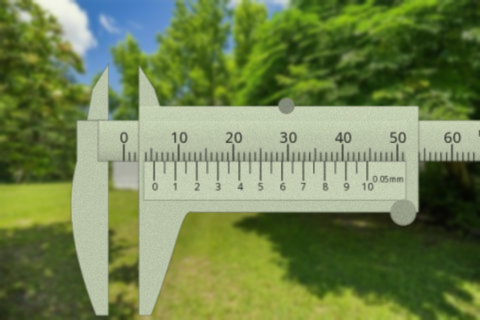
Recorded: 5.5 mm
